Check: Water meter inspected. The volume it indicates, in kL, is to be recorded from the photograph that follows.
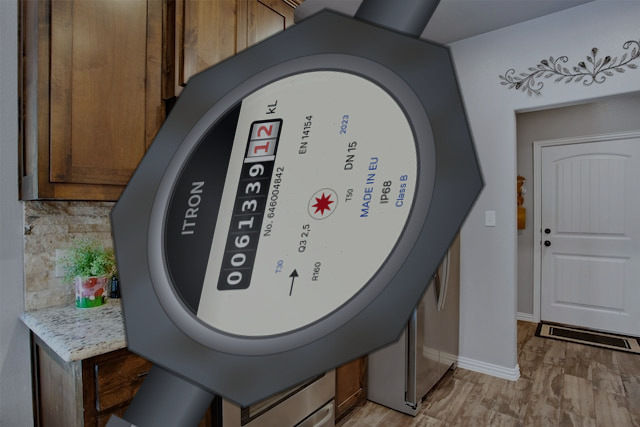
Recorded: 61339.12 kL
